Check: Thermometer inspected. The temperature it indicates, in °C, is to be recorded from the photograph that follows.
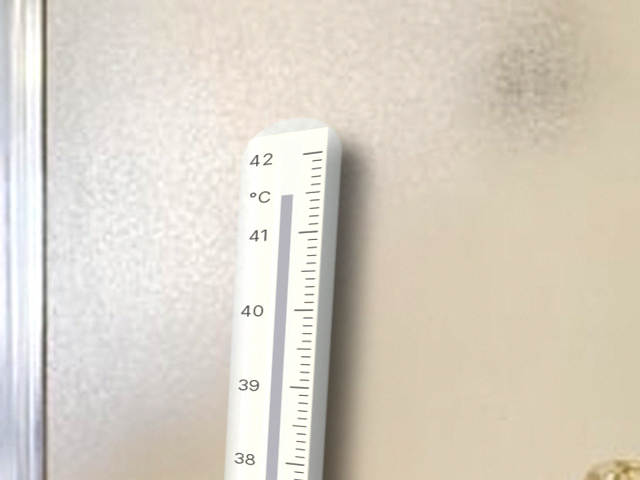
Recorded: 41.5 °C
